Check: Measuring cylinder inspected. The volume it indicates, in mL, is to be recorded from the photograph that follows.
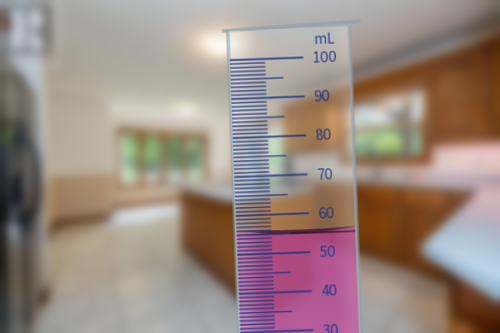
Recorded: 55 mL
